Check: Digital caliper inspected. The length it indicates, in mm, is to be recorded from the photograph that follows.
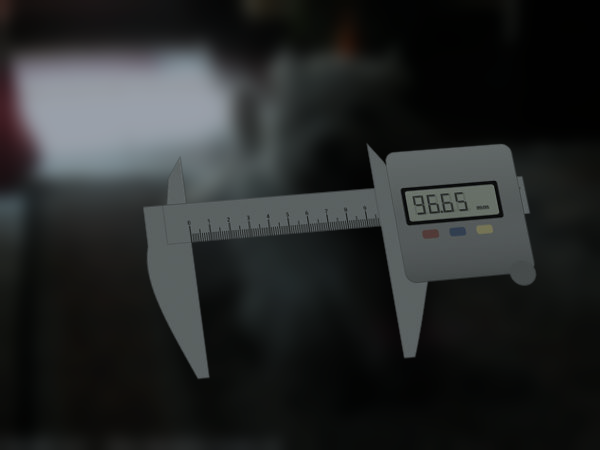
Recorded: 96.65 mm
